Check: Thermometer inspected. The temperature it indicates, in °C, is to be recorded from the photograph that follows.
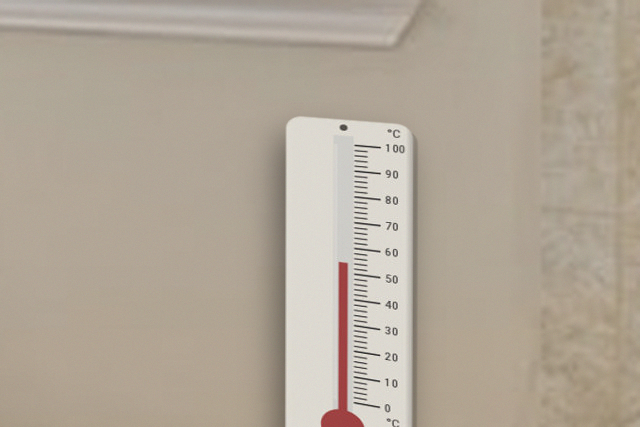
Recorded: 54 °C
